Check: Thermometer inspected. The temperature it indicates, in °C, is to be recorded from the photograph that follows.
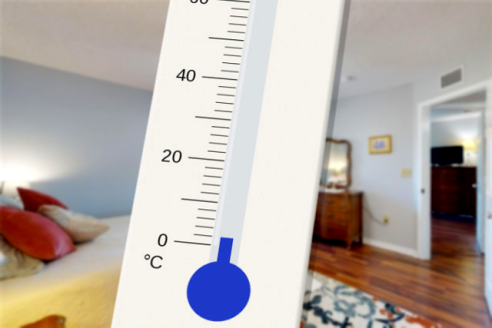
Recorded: 2 °C
